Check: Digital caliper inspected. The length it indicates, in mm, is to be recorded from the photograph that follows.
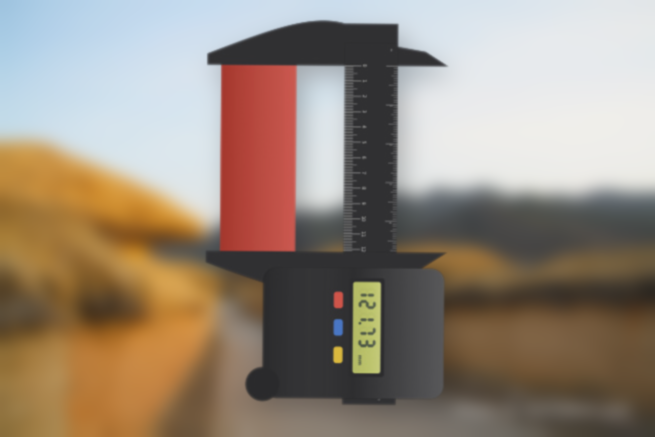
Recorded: 121.73 mm
